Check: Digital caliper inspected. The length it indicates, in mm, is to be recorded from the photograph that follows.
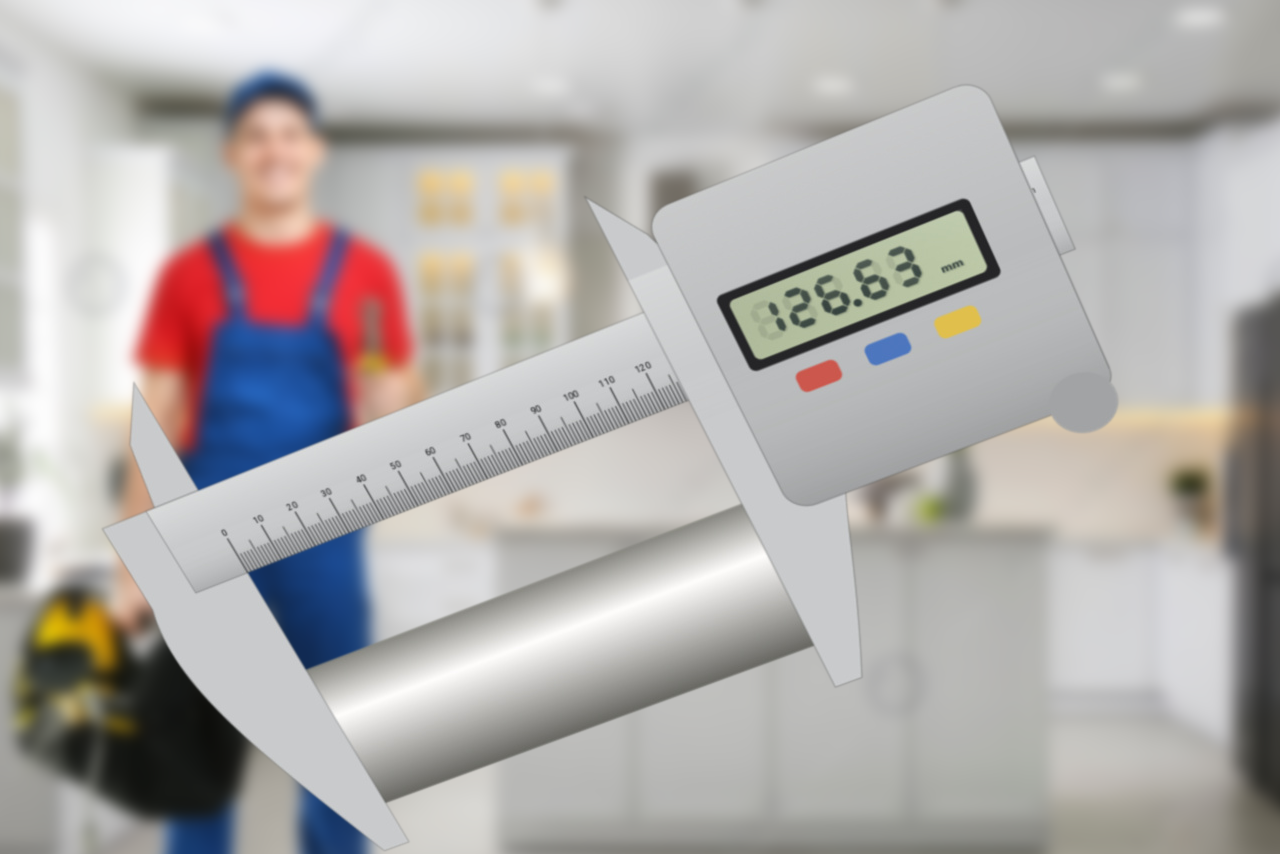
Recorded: 126.63 mm
